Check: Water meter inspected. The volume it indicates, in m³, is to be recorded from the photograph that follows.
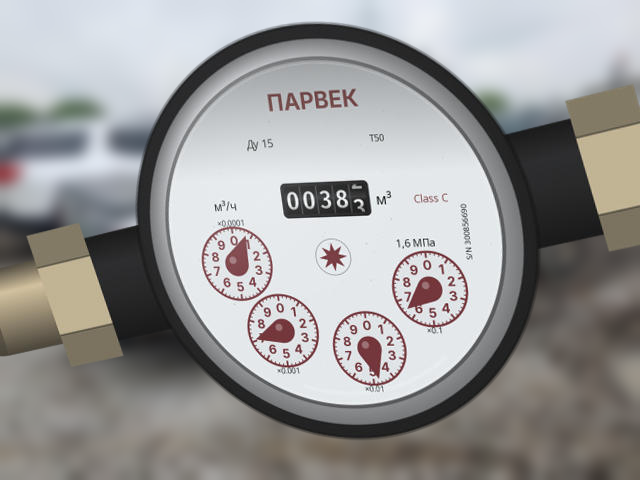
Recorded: 382.6470 m³
